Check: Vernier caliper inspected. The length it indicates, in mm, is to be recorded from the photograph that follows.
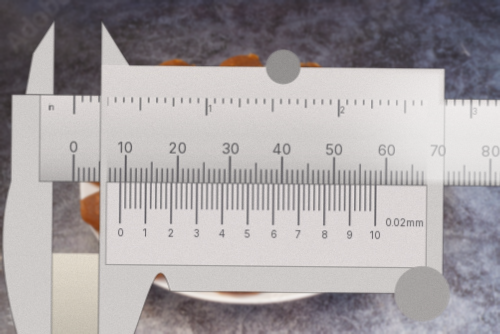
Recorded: 9.0 mm
